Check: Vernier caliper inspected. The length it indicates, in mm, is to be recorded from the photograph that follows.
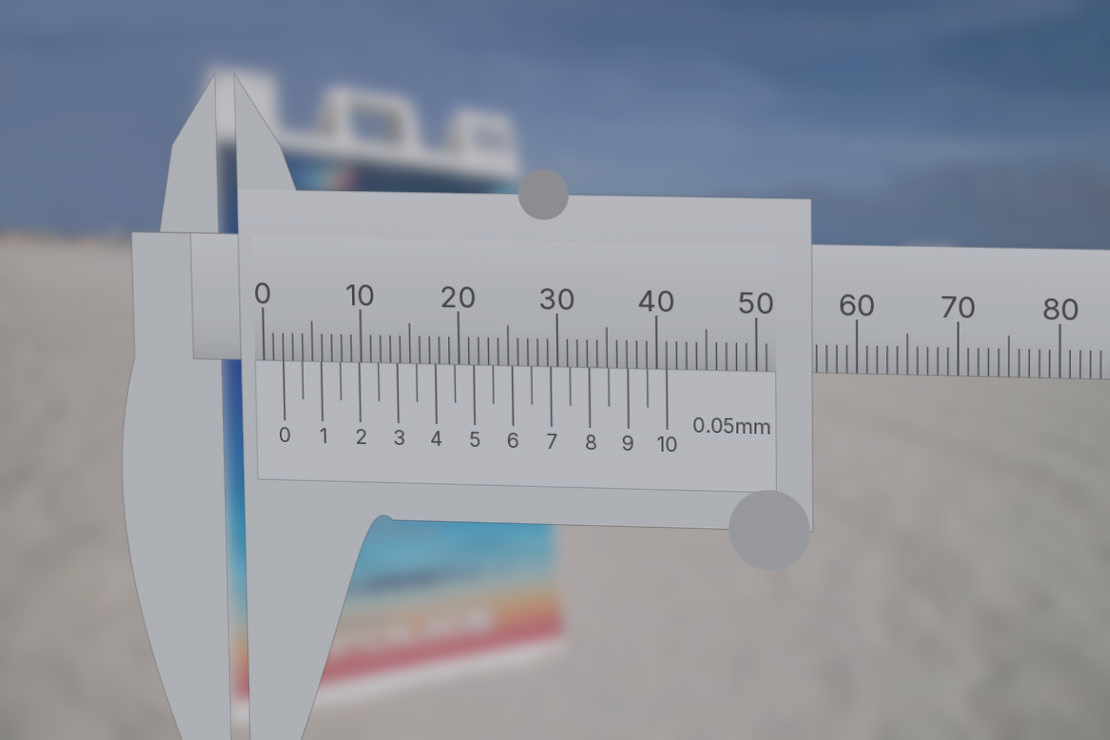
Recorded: 2.0 mm
